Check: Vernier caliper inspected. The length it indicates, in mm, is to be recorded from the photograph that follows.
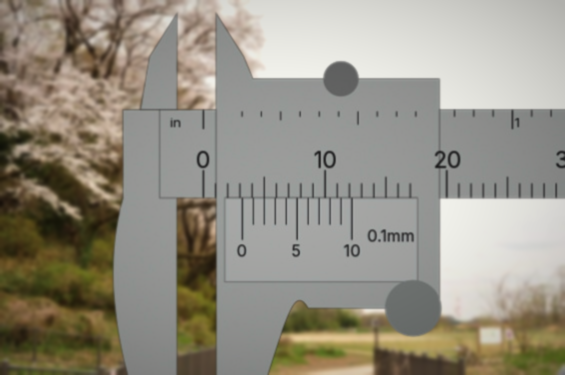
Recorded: 3.2 mm
